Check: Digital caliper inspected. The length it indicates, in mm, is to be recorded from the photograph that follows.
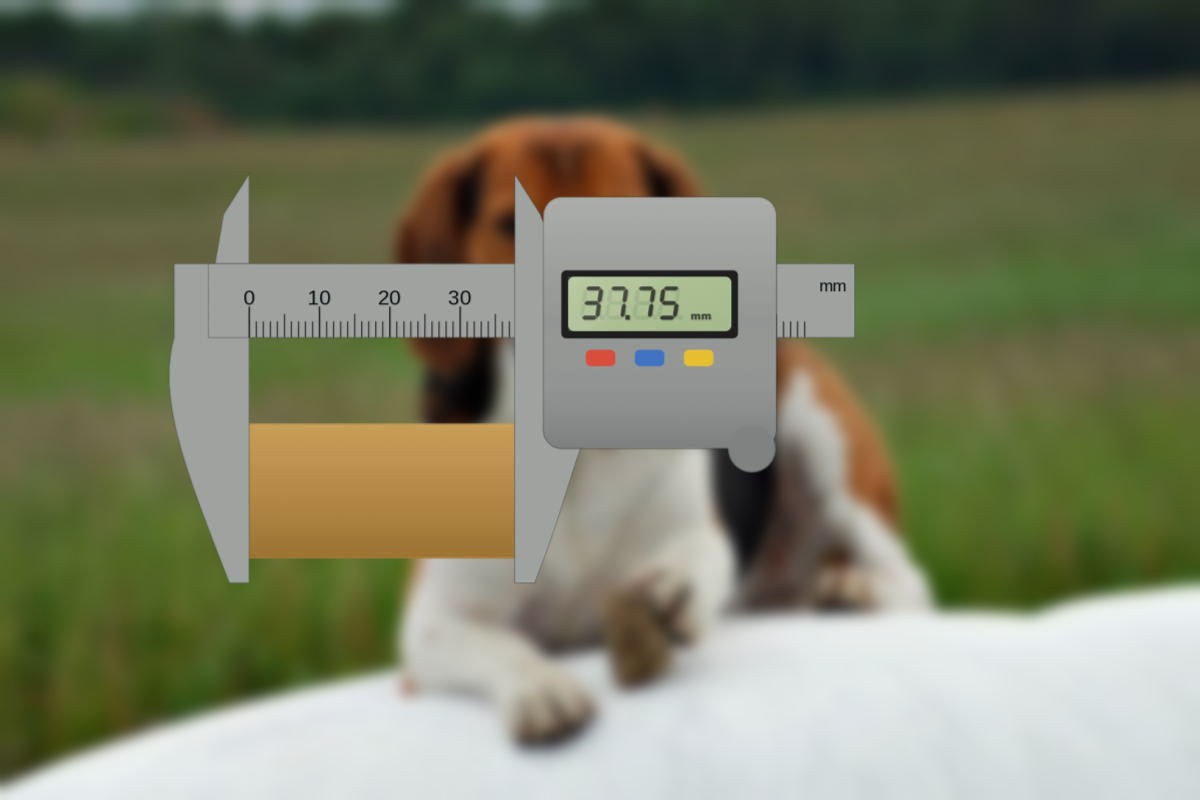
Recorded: 37.75 mm
